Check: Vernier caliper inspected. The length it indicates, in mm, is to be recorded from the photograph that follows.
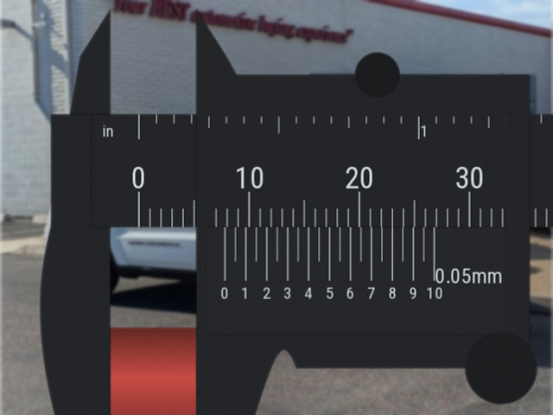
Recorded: 7.8 mm
